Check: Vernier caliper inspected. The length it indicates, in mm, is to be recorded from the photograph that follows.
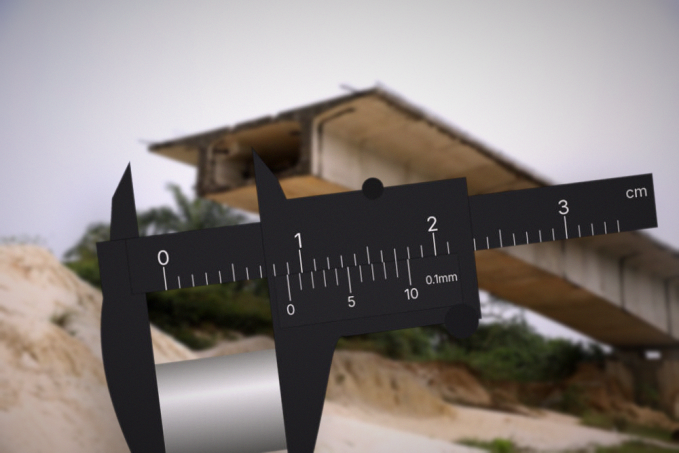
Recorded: 8.9 mm
